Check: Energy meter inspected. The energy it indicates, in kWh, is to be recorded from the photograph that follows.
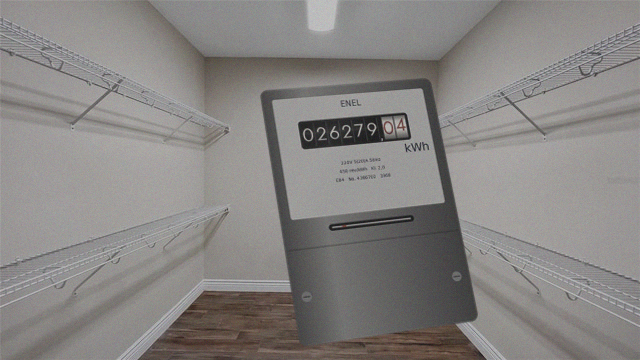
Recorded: 26279.04 kWh
